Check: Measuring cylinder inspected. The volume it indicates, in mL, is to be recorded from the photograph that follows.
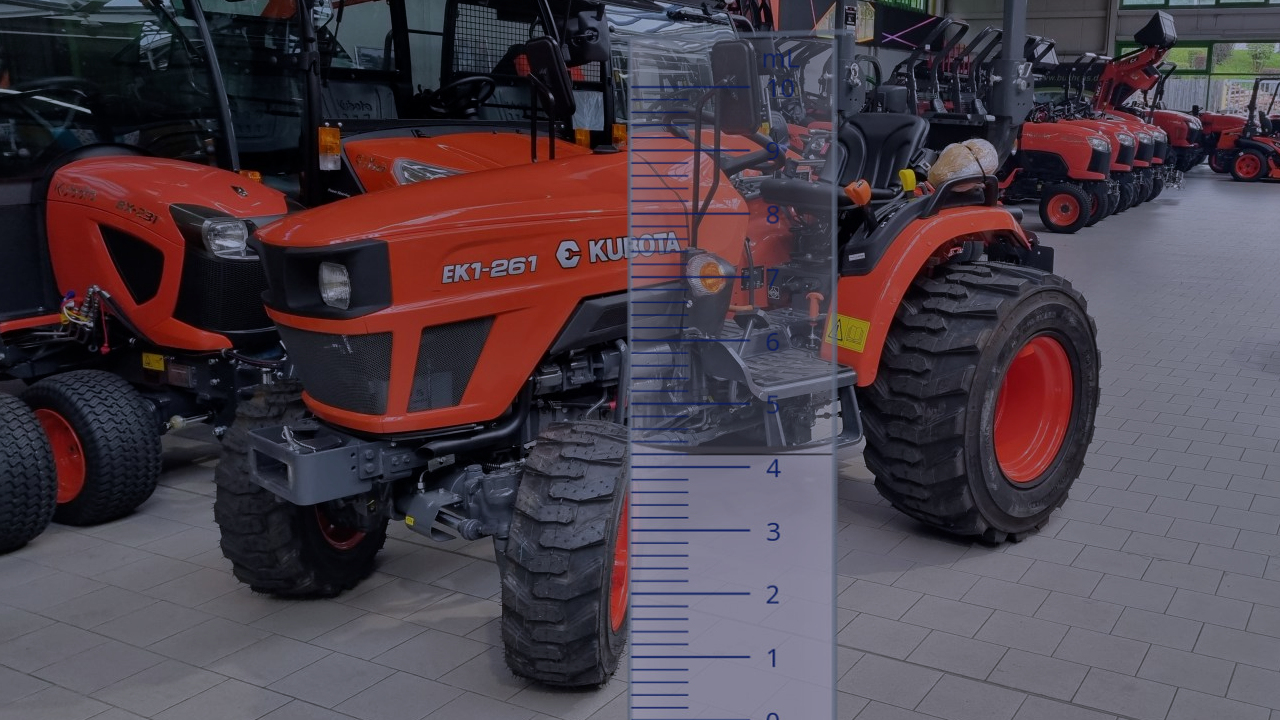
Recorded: 4.2 mL
